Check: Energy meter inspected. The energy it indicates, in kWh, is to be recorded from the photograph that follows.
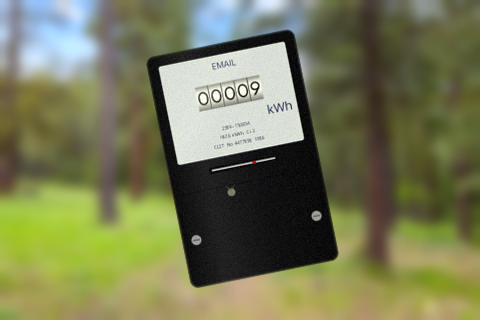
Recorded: 9 kWh
